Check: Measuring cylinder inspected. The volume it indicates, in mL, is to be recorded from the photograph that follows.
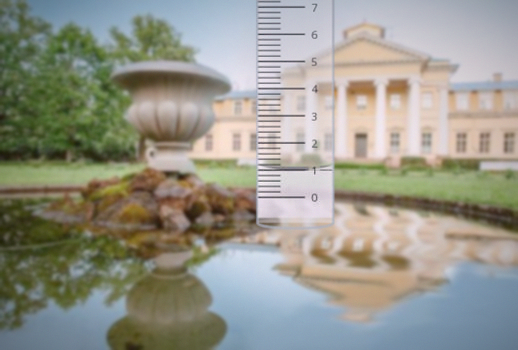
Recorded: 1 mL
